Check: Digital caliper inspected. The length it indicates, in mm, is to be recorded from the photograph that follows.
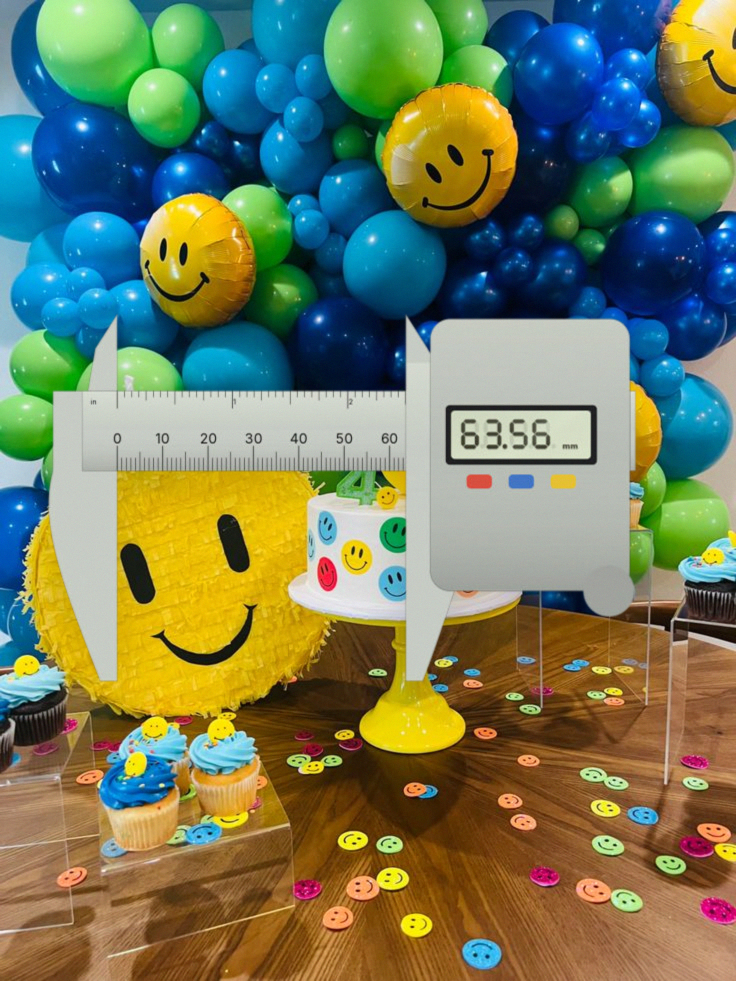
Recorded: 63.56 mm
